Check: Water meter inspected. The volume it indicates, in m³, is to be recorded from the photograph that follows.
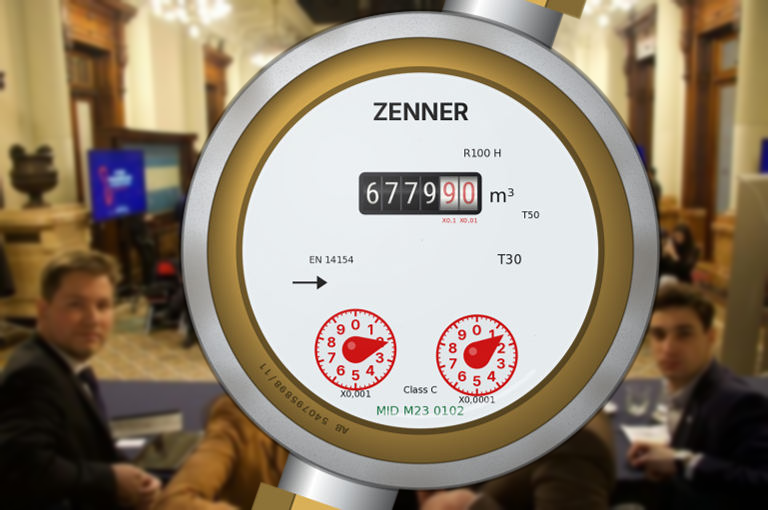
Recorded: 6779.9021 m³
